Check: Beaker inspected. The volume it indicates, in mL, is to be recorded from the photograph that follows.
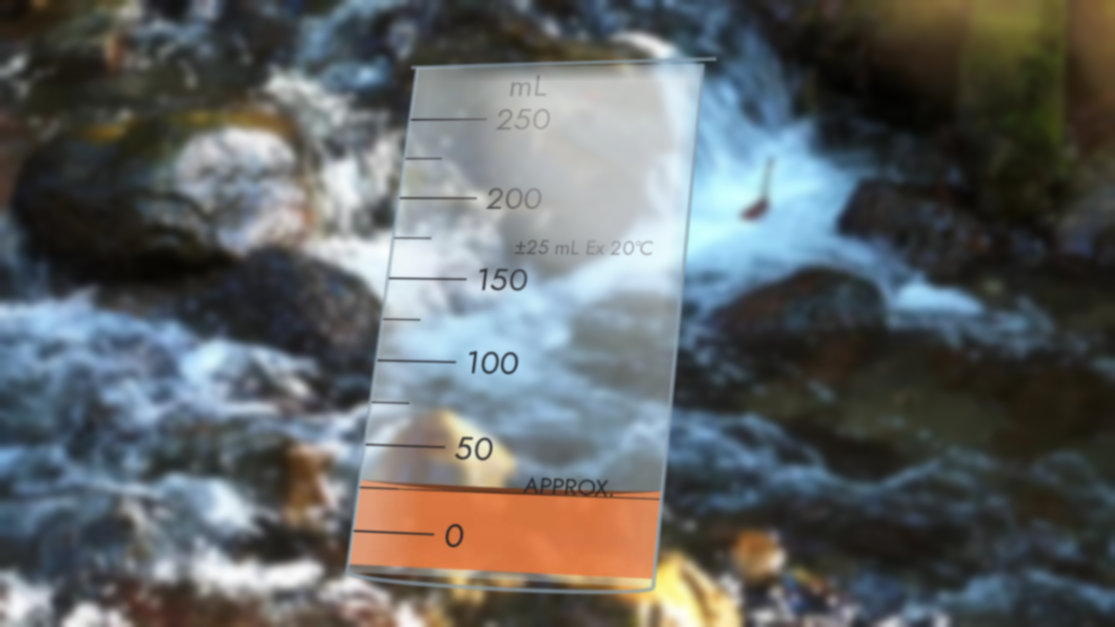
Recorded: 25 mL
